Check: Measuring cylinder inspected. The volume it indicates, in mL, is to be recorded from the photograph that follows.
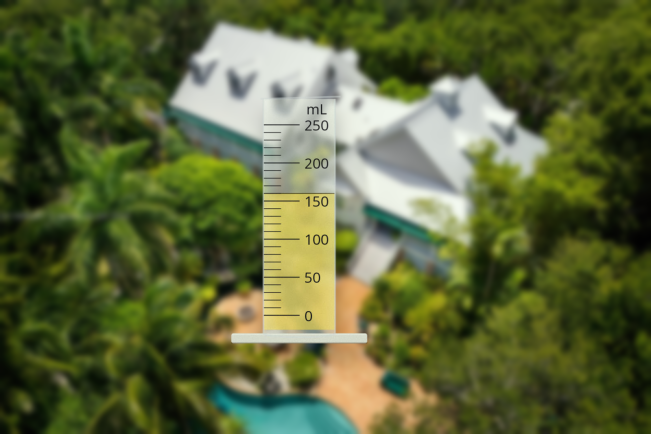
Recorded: 160 mL
